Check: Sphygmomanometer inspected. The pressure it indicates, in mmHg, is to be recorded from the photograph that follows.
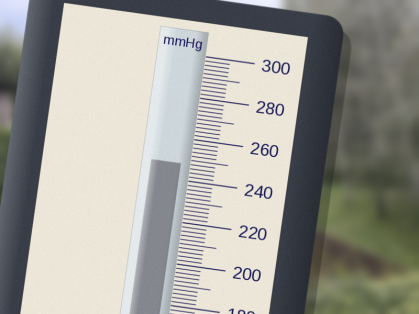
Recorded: 248 mmHg
